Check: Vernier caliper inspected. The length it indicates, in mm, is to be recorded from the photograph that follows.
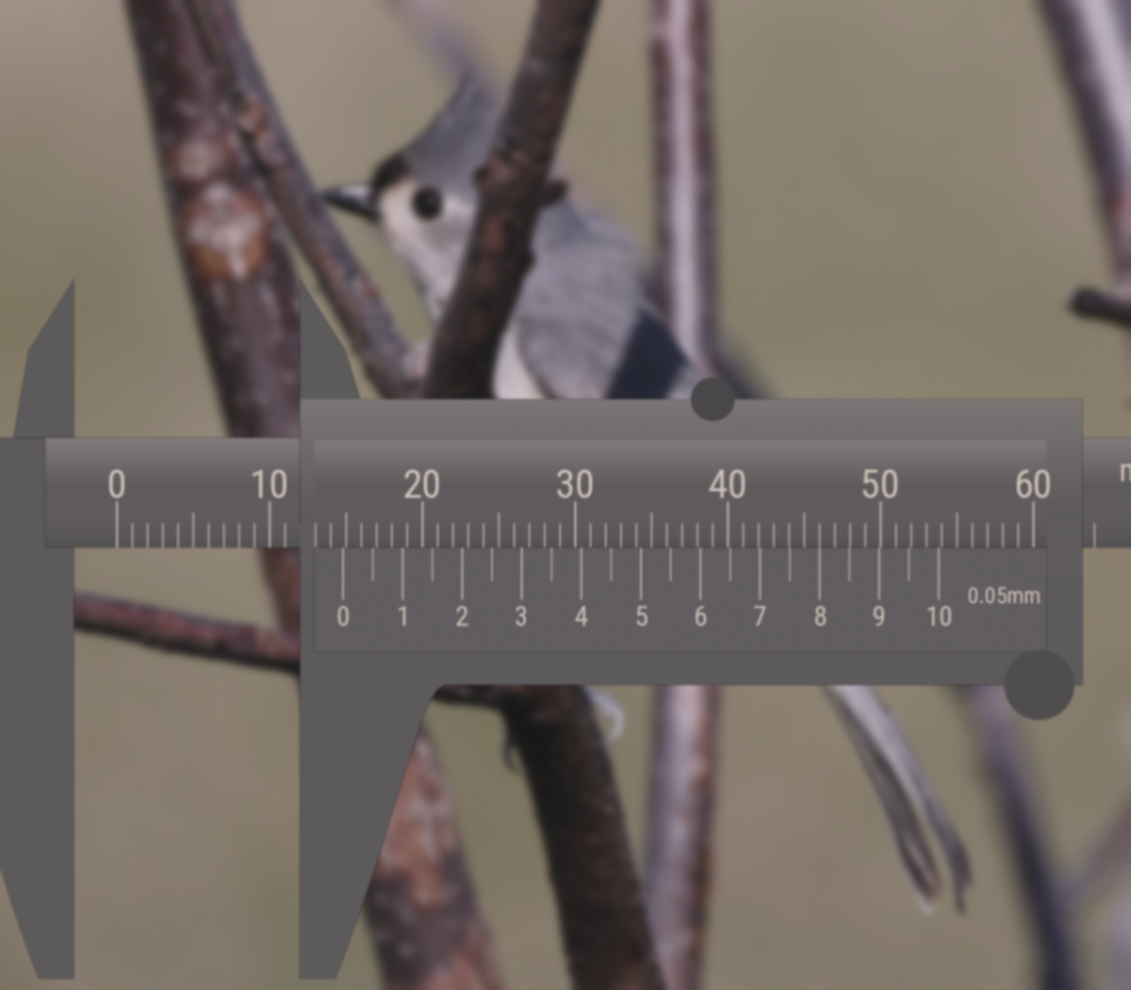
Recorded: 14.8 mm
